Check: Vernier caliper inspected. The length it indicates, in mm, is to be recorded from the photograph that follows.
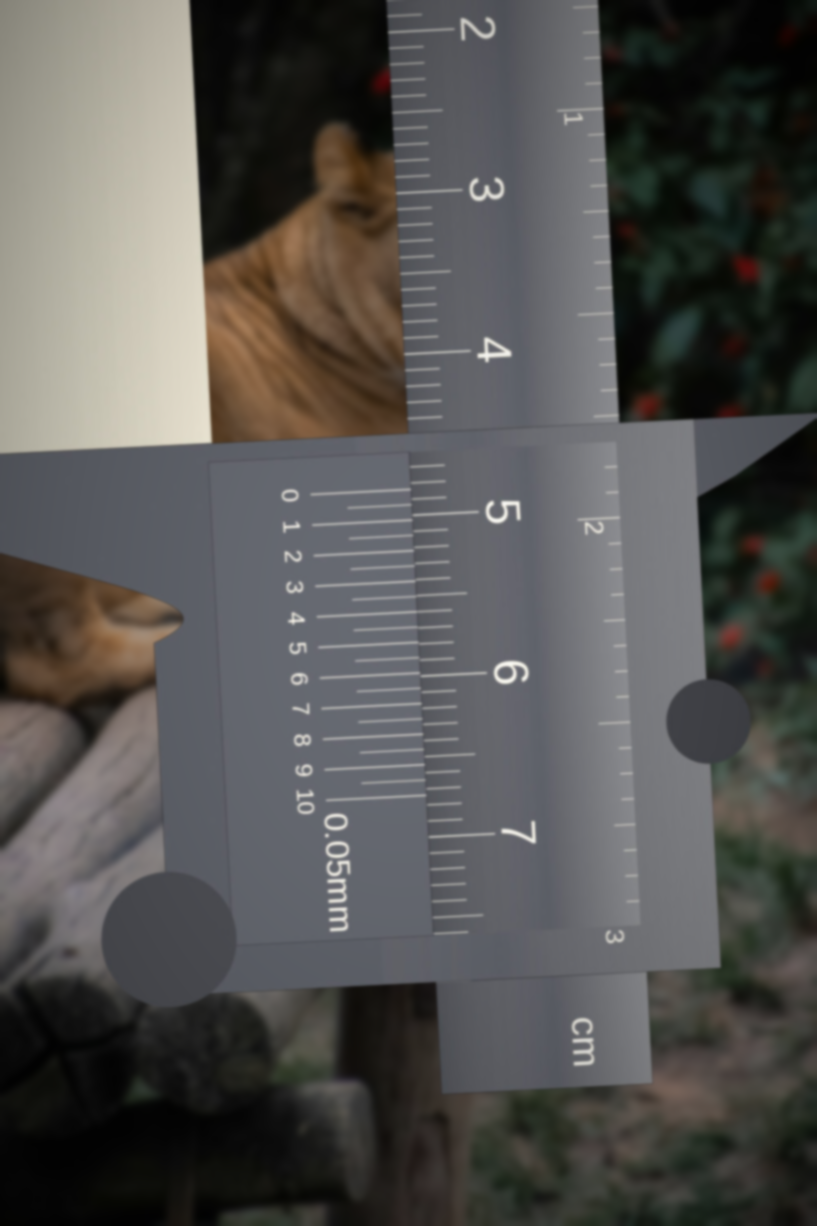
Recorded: 48.4 mm
